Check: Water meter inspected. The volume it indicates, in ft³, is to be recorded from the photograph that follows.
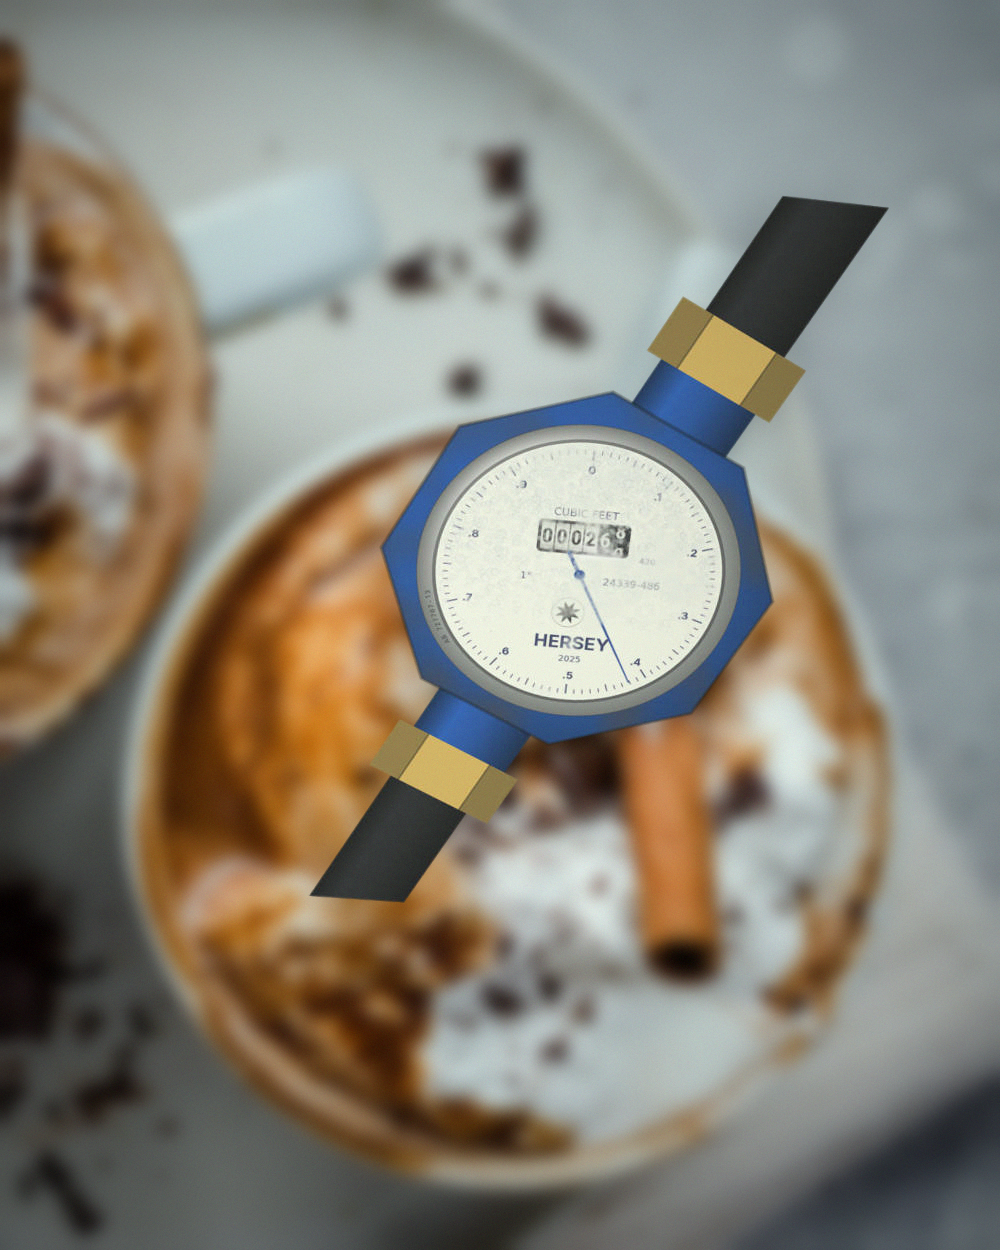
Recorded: 268.42 ft³
